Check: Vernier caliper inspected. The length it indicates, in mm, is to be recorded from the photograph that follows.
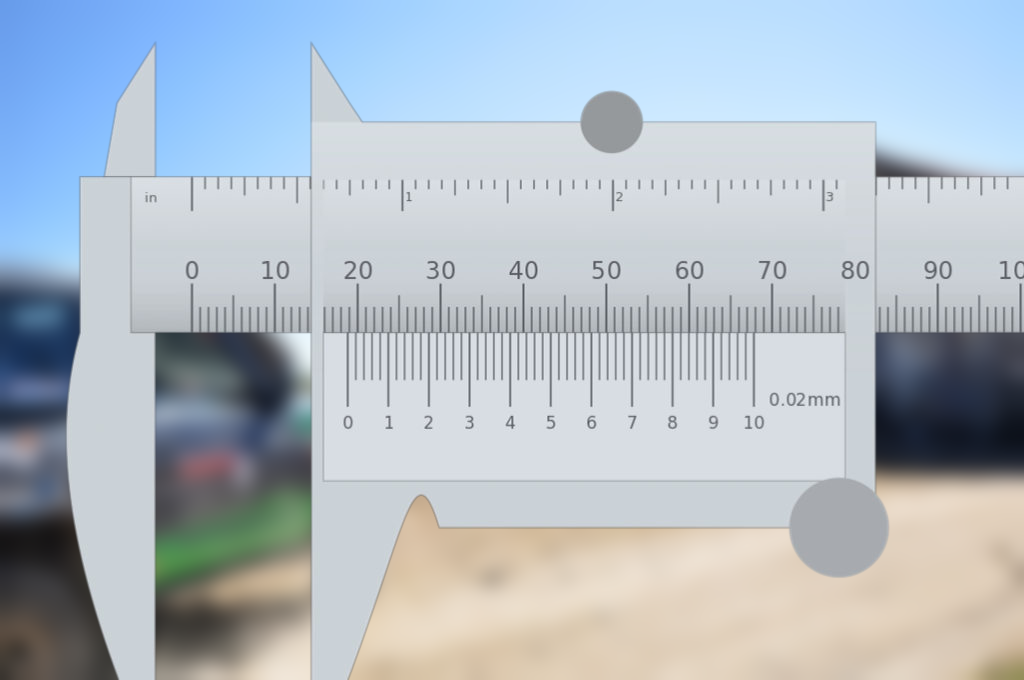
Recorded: 18.8 mm
